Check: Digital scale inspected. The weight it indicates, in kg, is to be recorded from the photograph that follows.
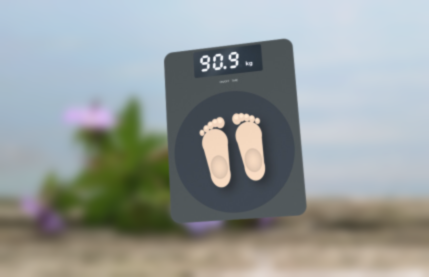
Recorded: 90.9 kg
